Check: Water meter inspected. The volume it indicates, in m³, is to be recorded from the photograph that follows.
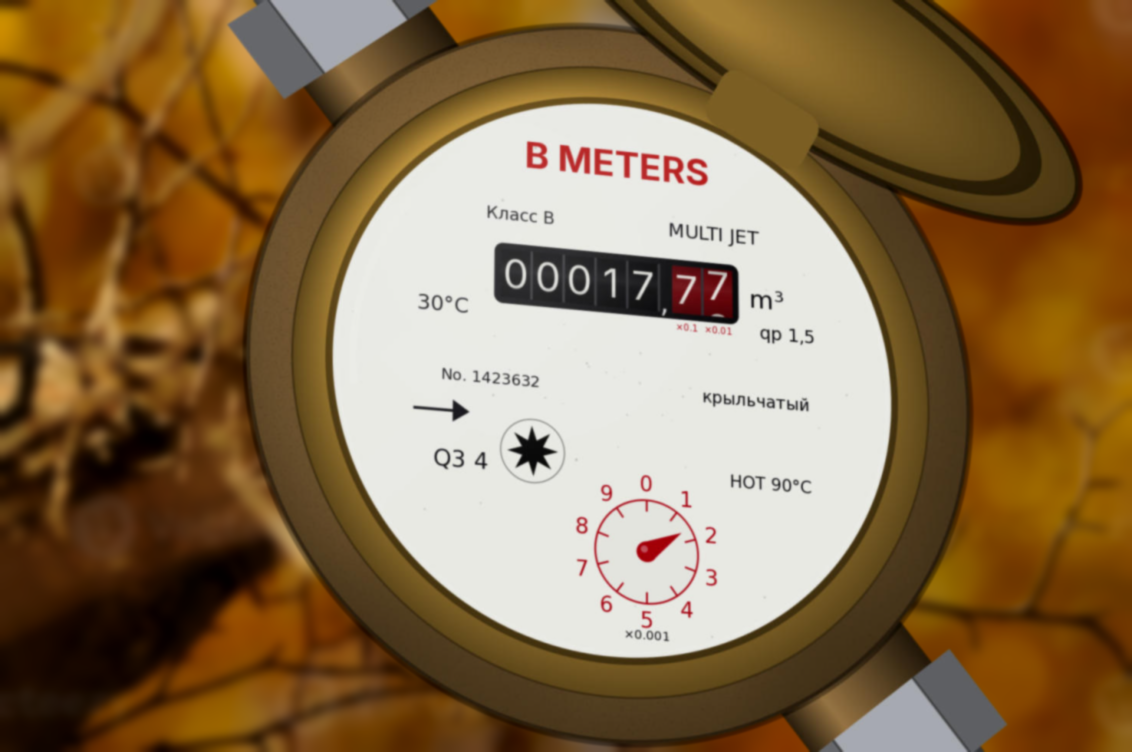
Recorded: 17.771 m³
